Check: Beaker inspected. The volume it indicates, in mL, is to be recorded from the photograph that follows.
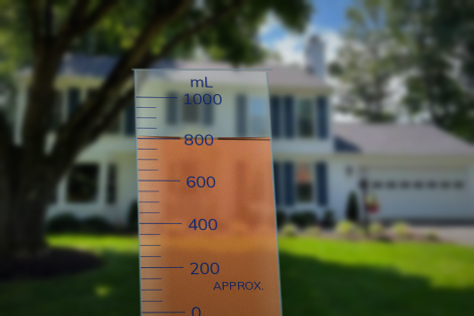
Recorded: 800 mL
